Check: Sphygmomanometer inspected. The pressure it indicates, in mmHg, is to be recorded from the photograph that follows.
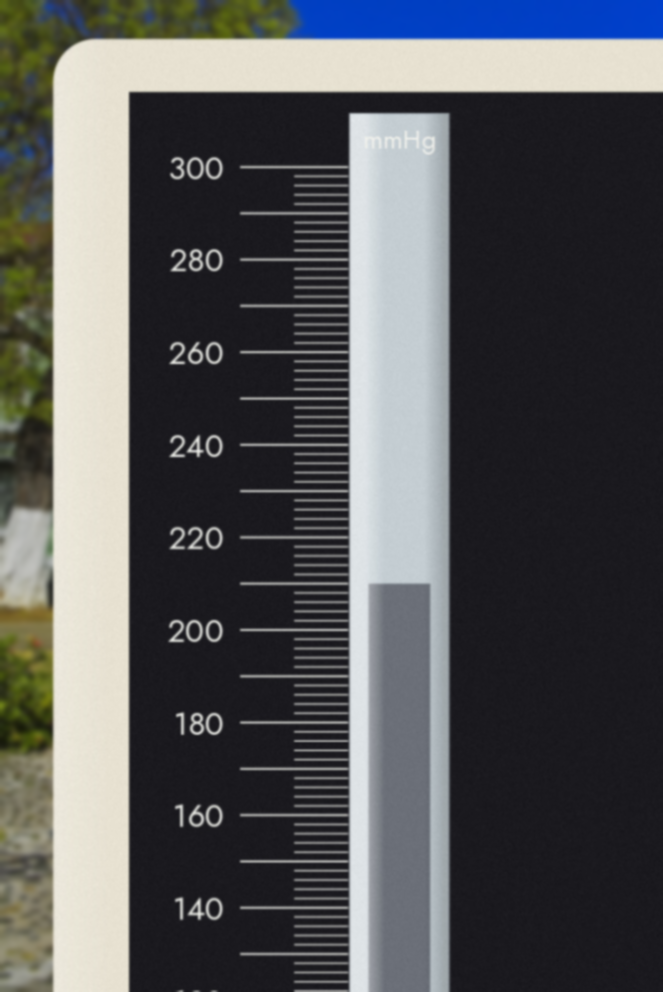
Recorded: 210 mmHg
